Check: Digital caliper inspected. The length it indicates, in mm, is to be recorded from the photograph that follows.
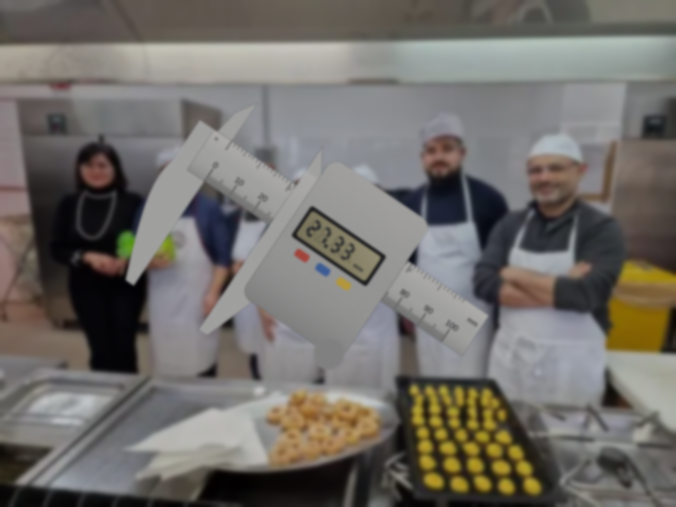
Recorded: 27.33 mm
